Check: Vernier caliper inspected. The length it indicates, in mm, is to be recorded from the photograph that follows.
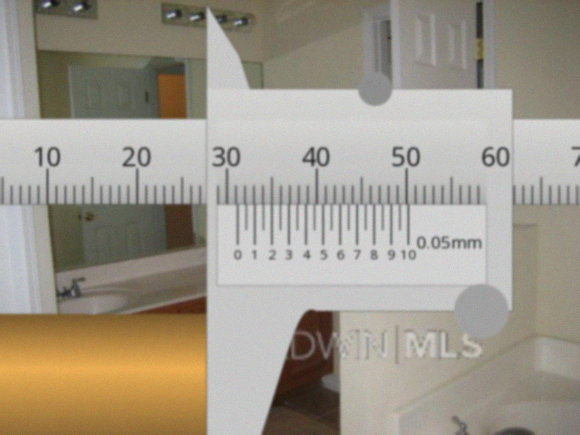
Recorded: 31.2 mm
